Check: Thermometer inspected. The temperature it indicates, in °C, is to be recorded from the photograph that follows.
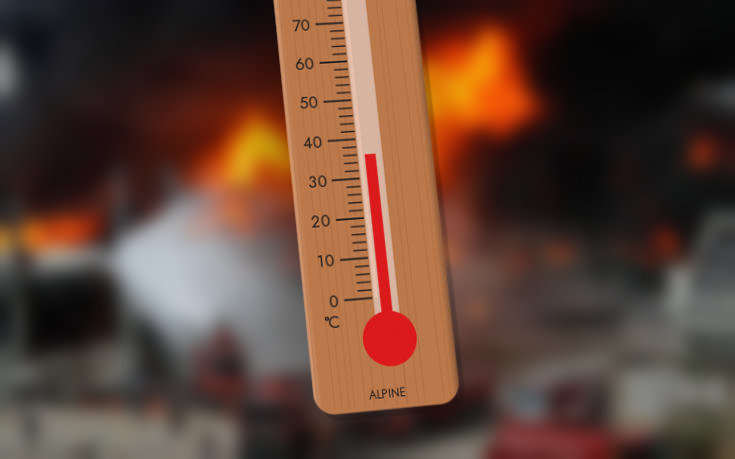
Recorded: 36 °C
